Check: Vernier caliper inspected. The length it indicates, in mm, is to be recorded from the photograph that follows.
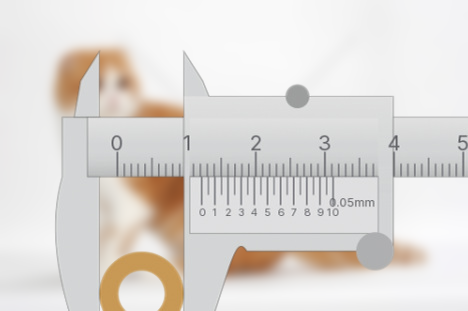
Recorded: 12.2 mm
